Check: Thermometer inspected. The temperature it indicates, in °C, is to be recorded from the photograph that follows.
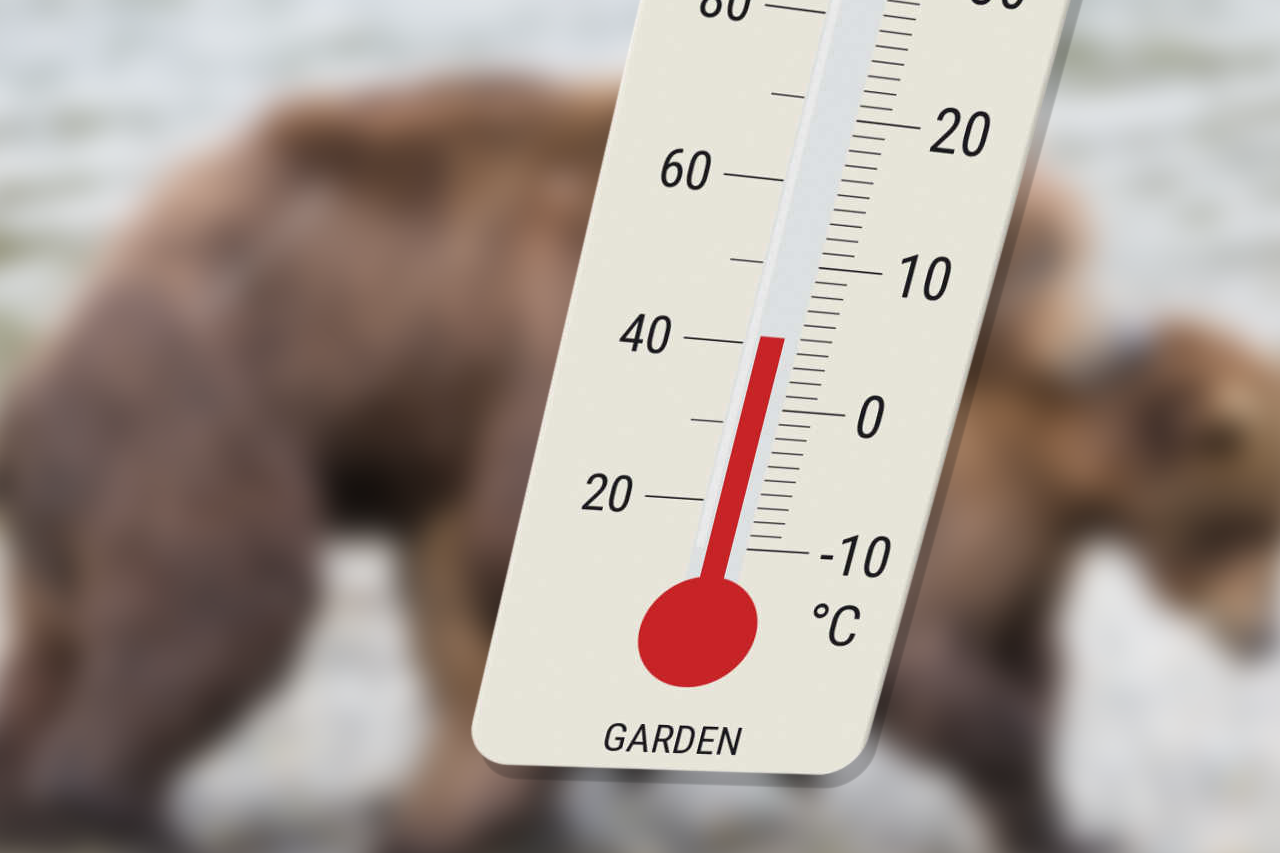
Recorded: 5 °C
